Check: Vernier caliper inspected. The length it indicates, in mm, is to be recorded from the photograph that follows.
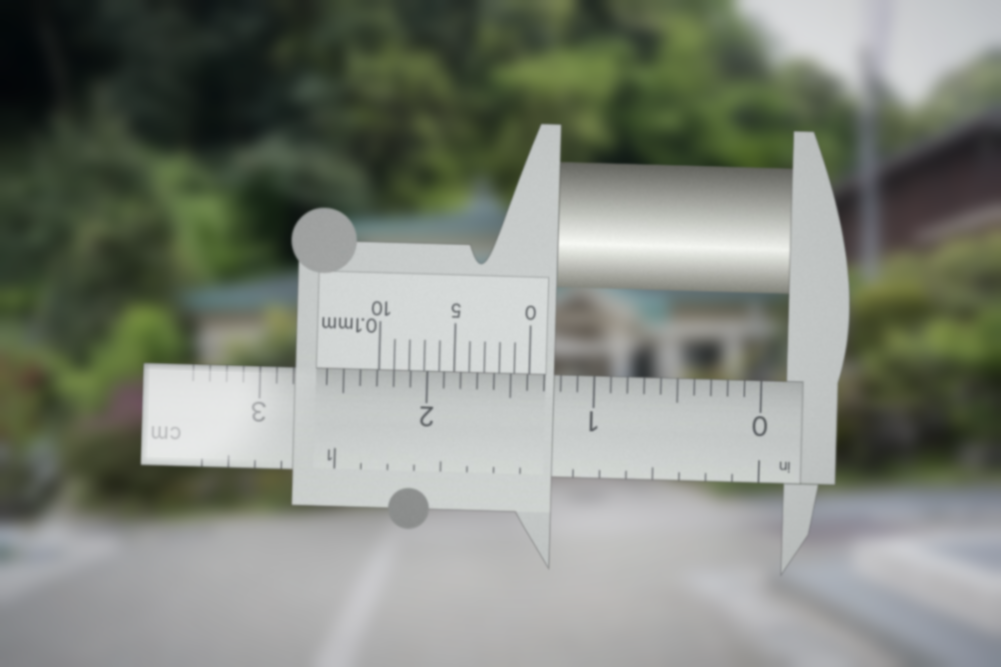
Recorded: 13.9 mm
